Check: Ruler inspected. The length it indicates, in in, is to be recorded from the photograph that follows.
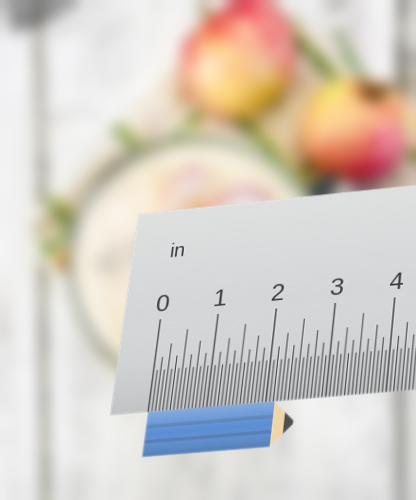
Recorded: 2.5 in
